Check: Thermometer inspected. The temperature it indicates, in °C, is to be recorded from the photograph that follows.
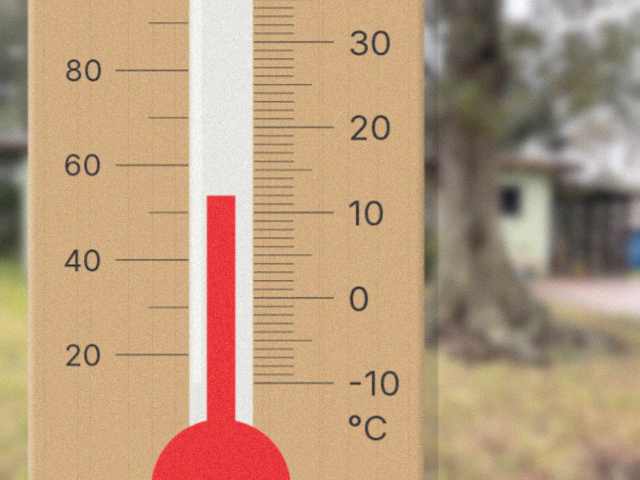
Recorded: 12 °C
